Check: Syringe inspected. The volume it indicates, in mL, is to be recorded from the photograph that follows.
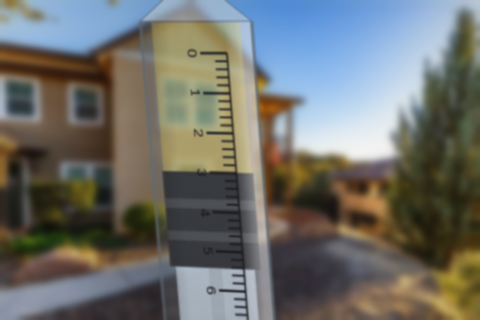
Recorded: 3 mL
